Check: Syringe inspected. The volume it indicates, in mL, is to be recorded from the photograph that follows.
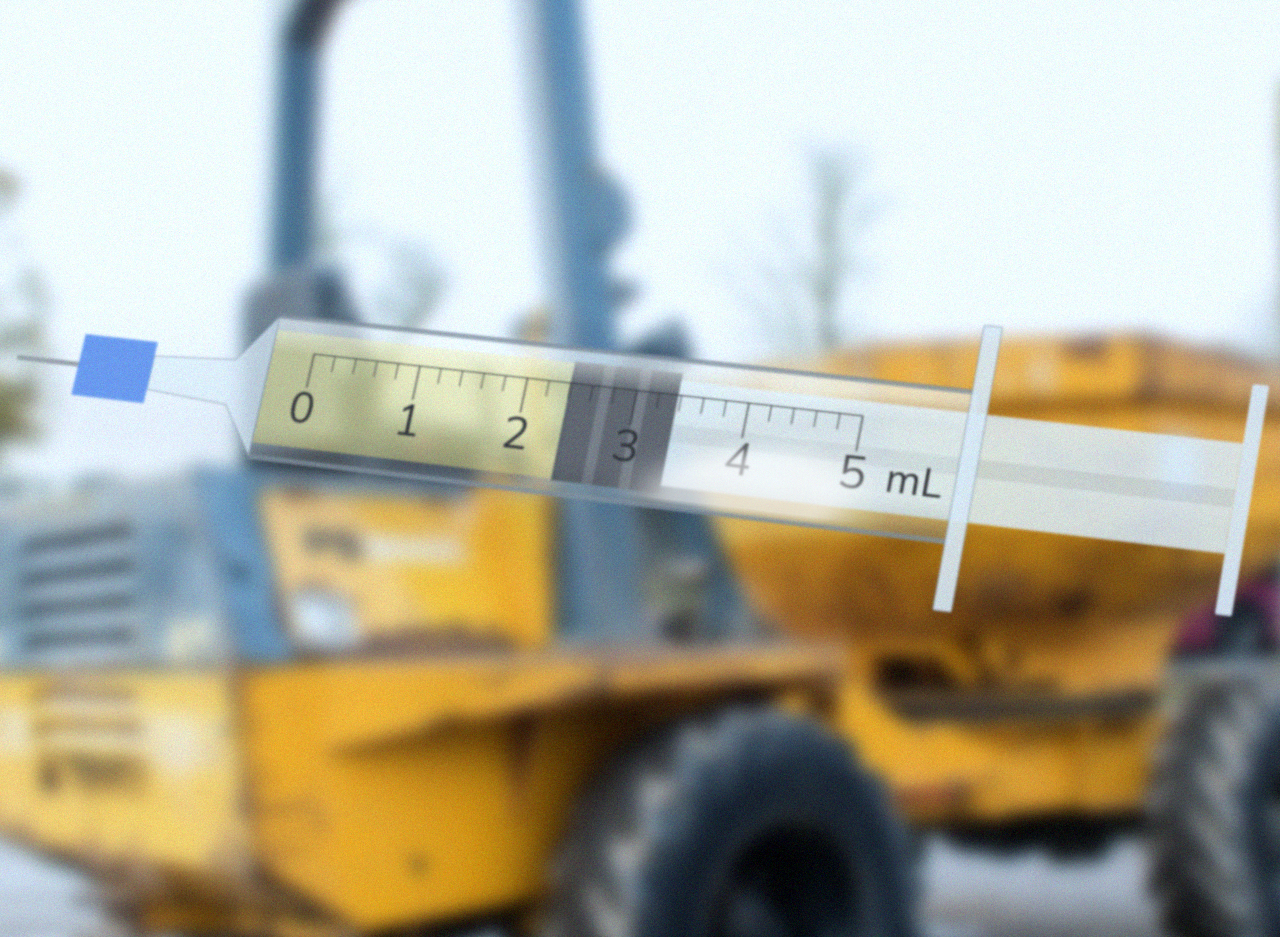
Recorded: 2.4 mL
